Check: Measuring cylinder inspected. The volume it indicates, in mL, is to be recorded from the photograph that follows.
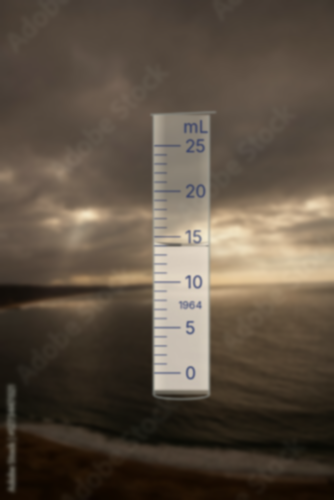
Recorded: 14 mL
